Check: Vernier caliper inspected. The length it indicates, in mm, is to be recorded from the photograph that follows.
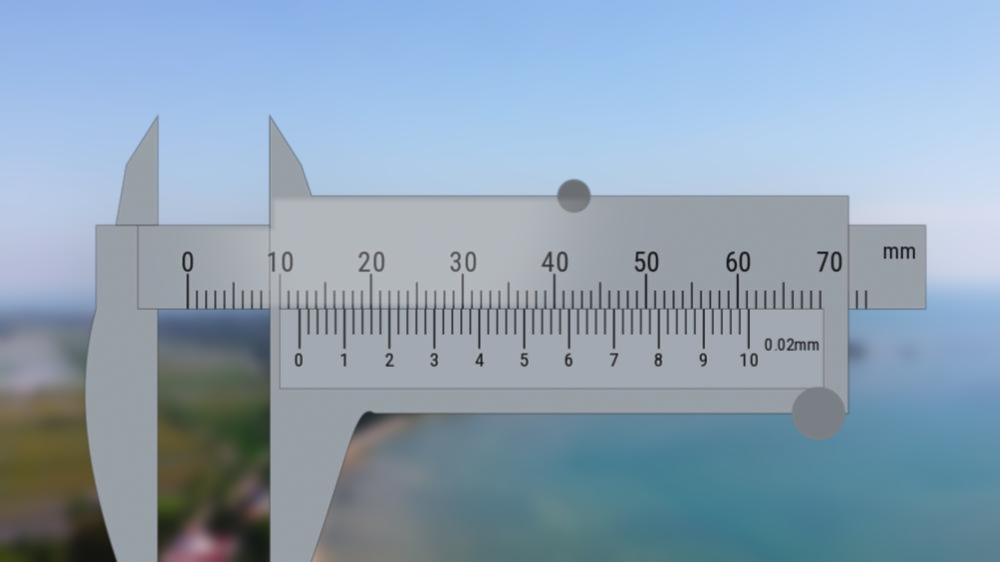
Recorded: 12.2 mm
